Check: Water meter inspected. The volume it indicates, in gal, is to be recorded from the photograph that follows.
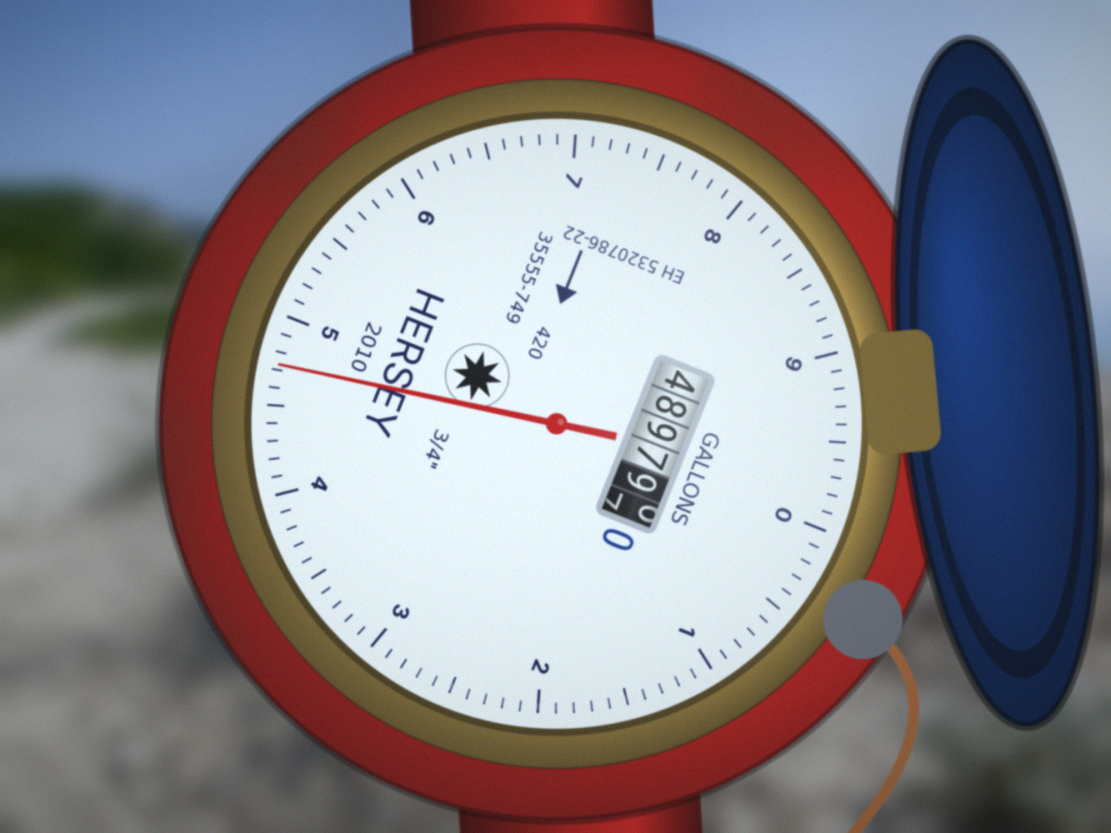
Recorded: 4897964.7 gal
